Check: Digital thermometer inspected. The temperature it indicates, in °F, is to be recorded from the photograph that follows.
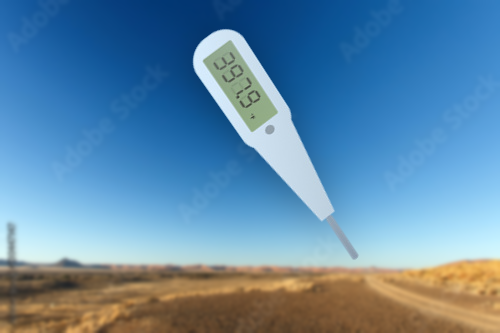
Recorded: 397.9 °F
